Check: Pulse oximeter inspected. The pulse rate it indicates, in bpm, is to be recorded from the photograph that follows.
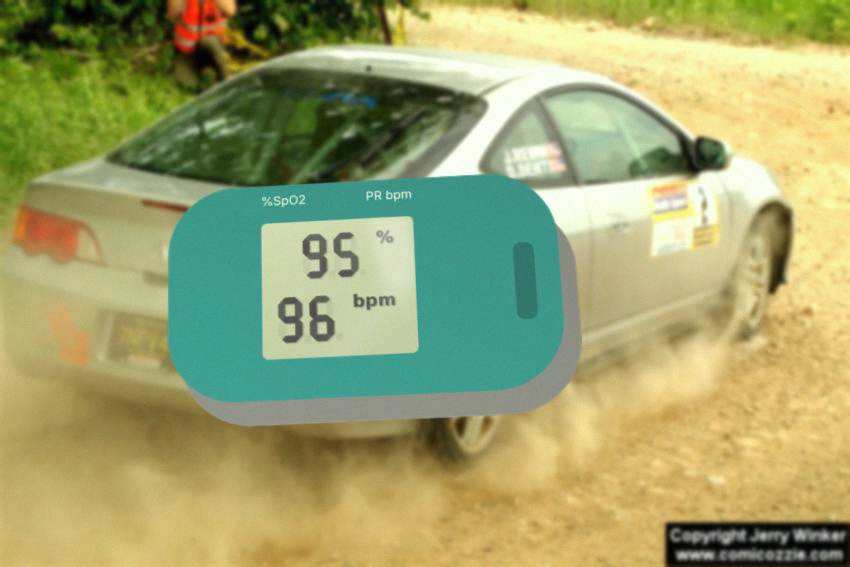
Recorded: 96 bpm
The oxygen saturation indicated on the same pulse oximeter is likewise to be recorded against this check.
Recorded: 95 %
